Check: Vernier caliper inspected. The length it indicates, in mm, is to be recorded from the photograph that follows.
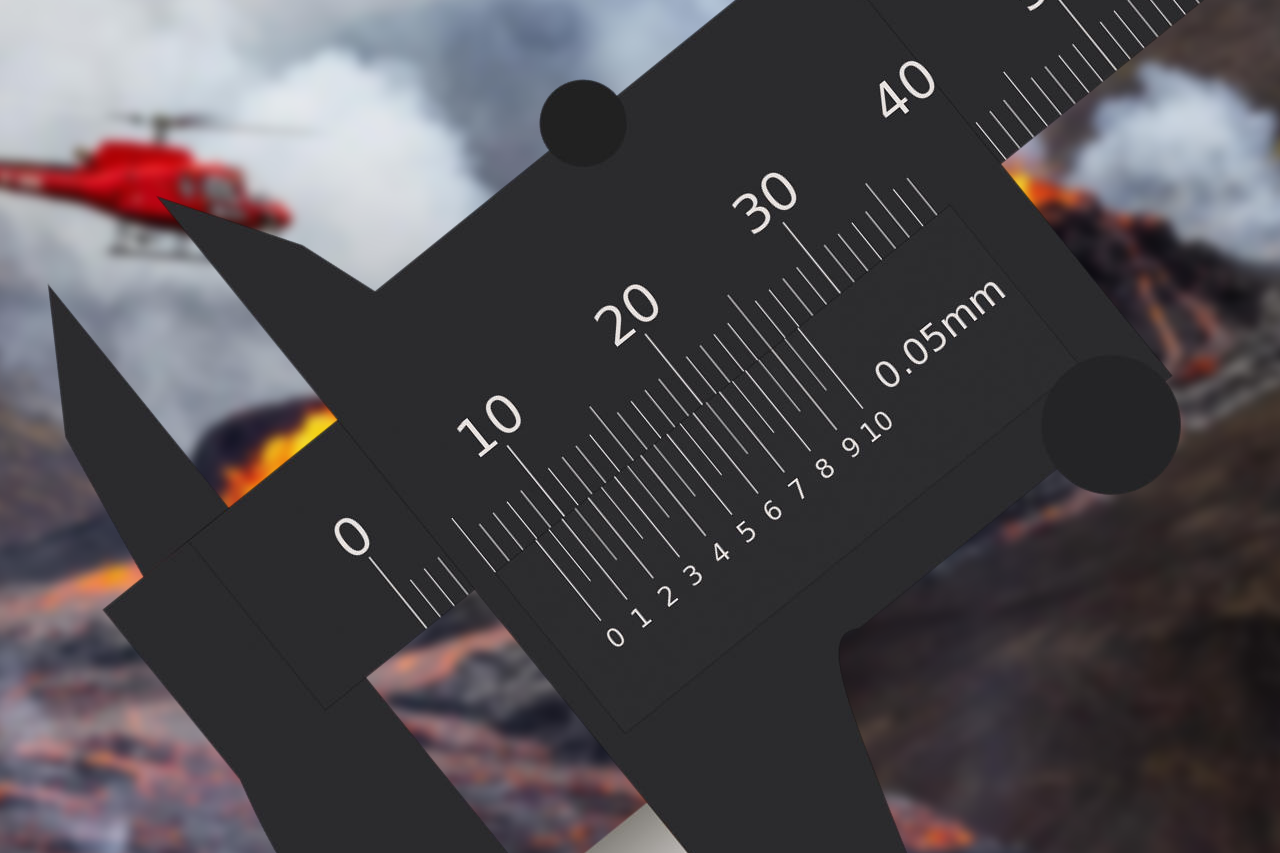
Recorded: 7.9 mm
